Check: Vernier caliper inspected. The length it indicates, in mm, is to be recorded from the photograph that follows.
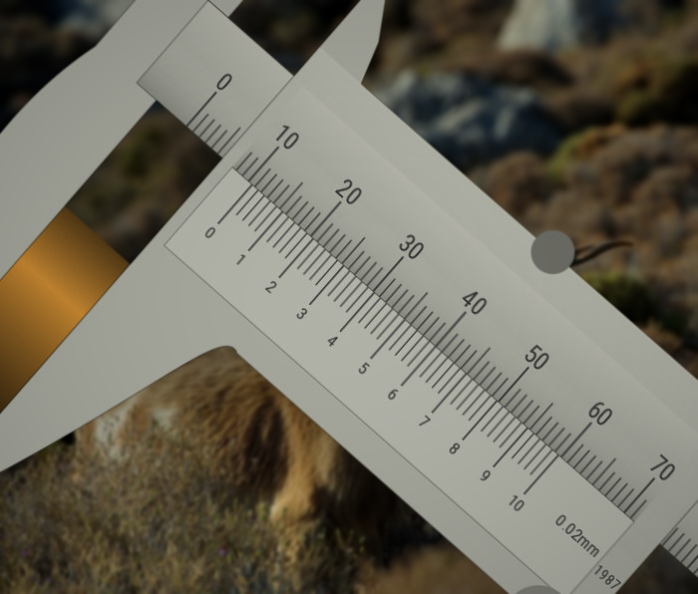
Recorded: 10.6 mm
